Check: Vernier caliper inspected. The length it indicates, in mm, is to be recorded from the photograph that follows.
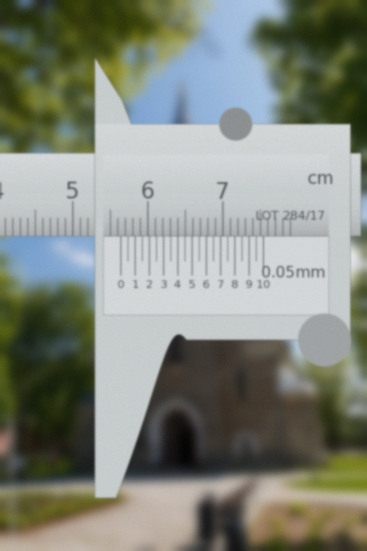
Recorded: 56.4 mm
